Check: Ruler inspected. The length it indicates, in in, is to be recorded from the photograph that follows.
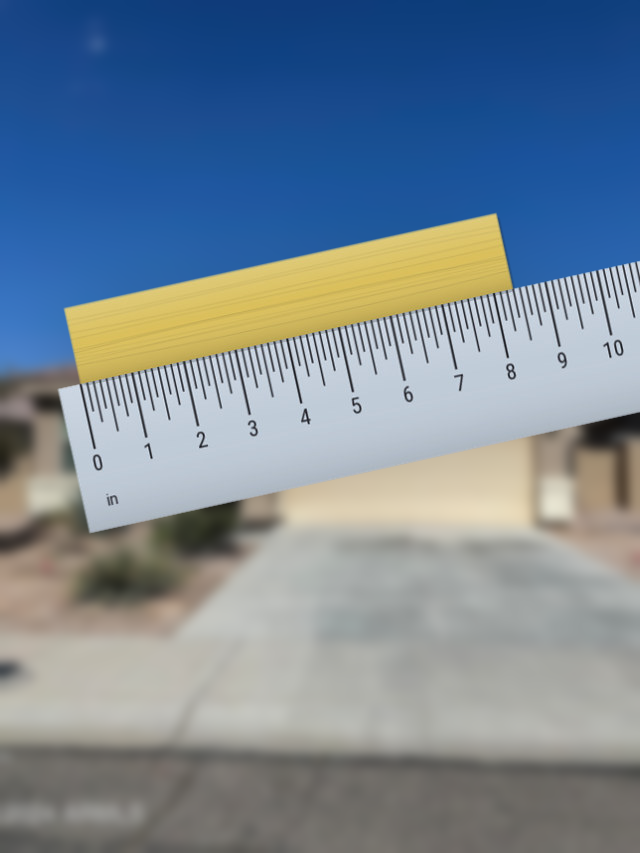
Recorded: 8.375 in
